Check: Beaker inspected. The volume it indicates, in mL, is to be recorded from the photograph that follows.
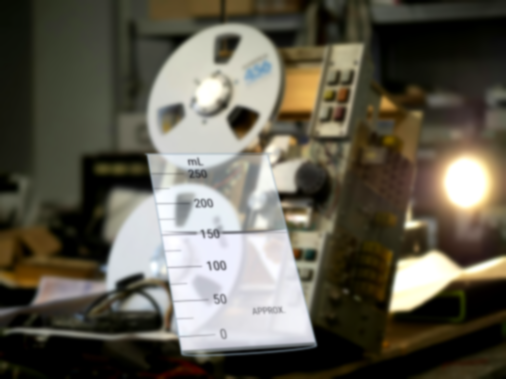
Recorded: 150 mL
